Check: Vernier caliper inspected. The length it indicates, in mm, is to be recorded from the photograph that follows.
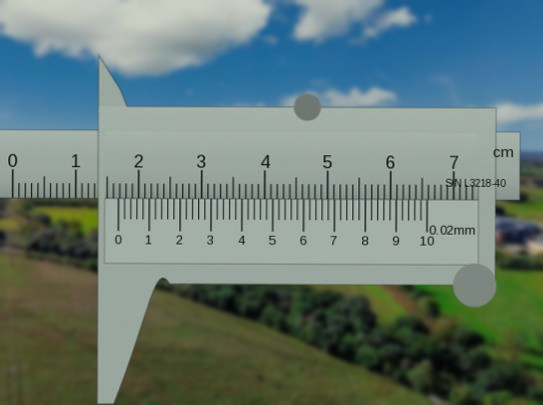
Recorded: 16.8 mm
